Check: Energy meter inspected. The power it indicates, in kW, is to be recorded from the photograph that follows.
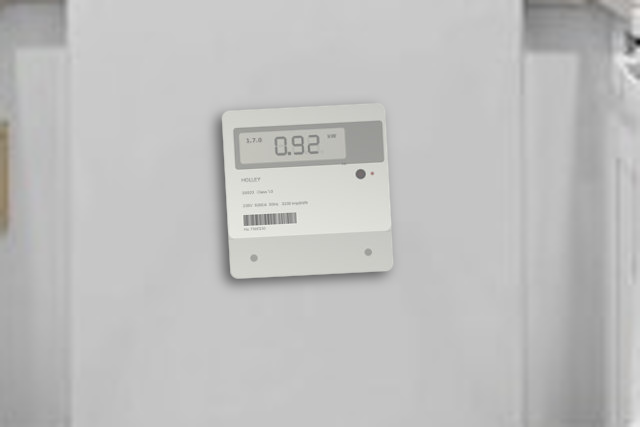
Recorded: 0.92 kW
